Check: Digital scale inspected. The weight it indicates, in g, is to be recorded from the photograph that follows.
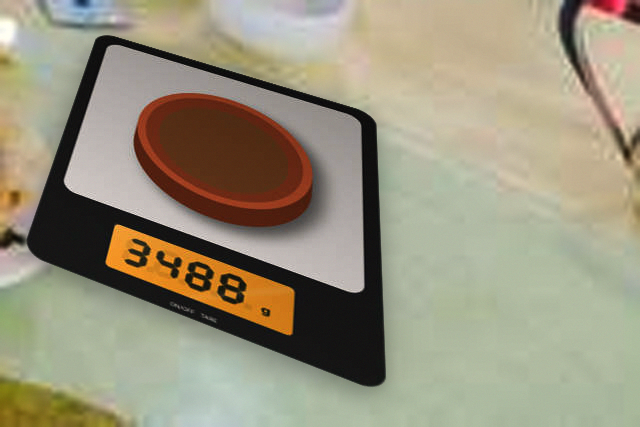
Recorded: 3488 g
